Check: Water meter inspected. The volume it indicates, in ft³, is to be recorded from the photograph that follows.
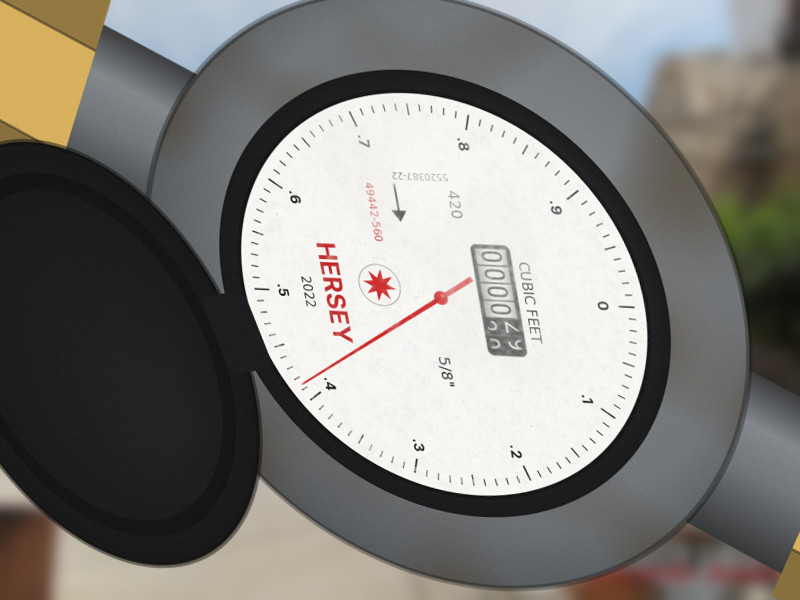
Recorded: 29.41 ft³
